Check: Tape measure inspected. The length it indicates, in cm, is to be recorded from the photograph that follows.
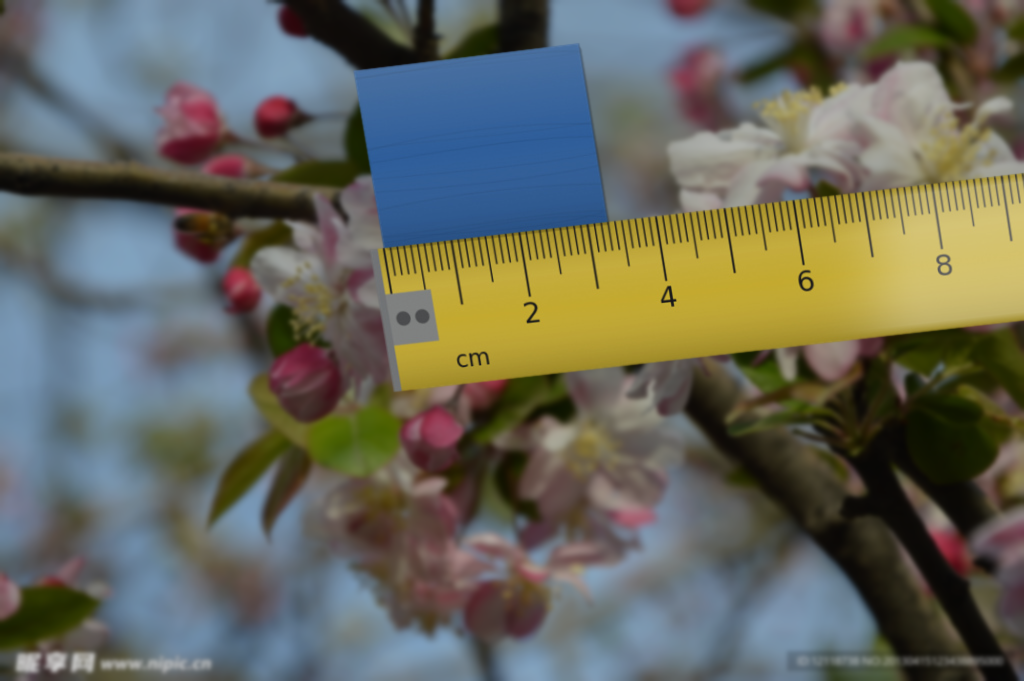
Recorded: 3.3 cm
